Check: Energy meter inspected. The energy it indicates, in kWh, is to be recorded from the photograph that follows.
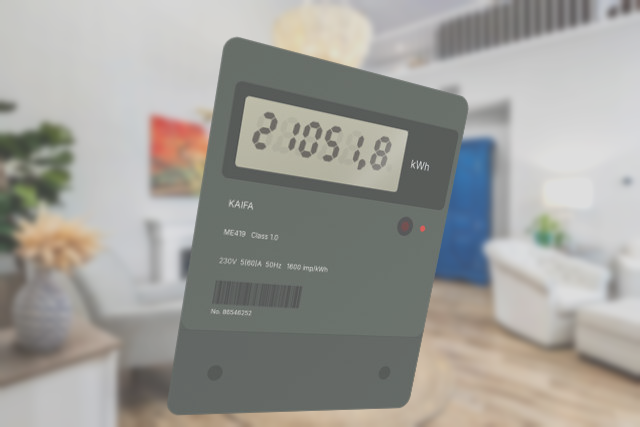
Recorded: 21051.8 kWh
